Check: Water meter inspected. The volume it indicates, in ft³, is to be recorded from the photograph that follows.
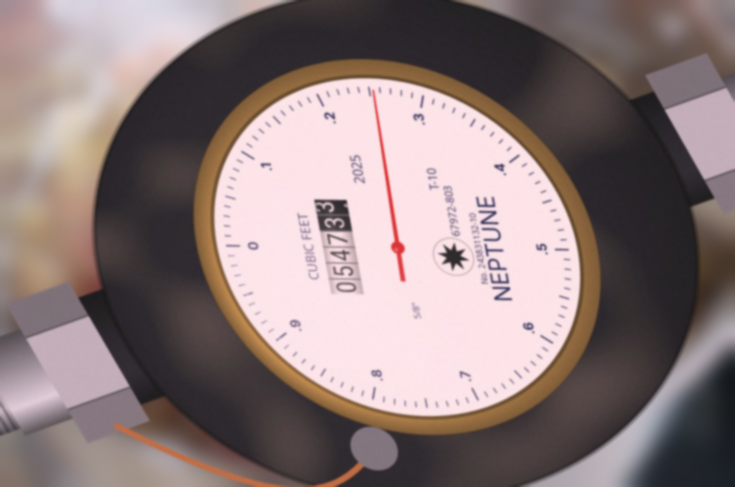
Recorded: 54733.25 ft³
